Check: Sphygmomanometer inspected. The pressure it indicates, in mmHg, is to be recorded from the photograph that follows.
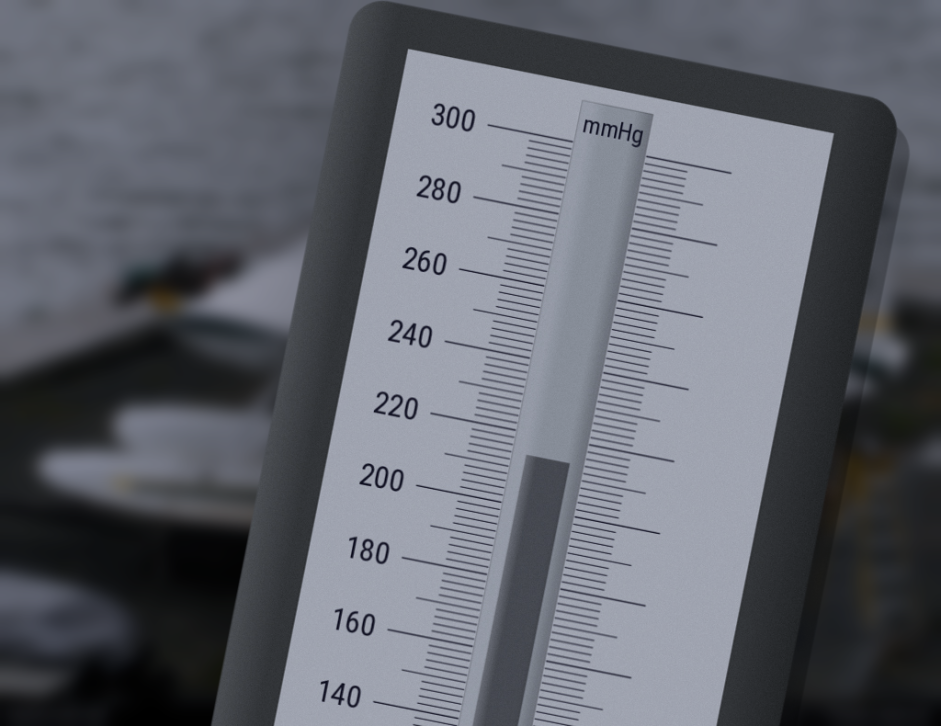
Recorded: 214 mmHg
